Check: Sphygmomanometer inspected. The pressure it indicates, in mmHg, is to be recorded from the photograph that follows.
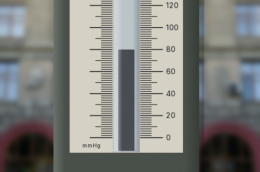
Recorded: 80 mmHg
